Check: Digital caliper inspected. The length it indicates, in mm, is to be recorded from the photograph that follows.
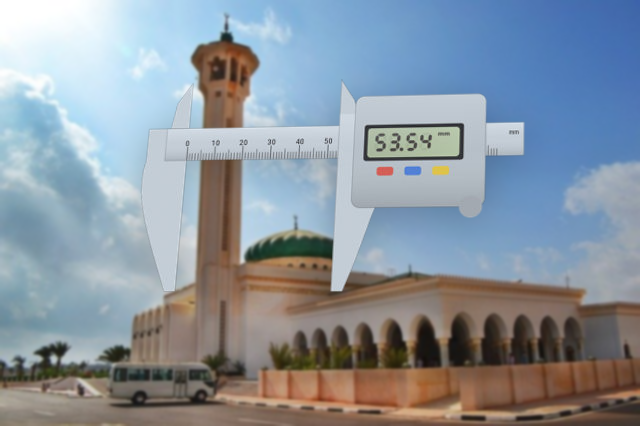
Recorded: 53.54 mm
